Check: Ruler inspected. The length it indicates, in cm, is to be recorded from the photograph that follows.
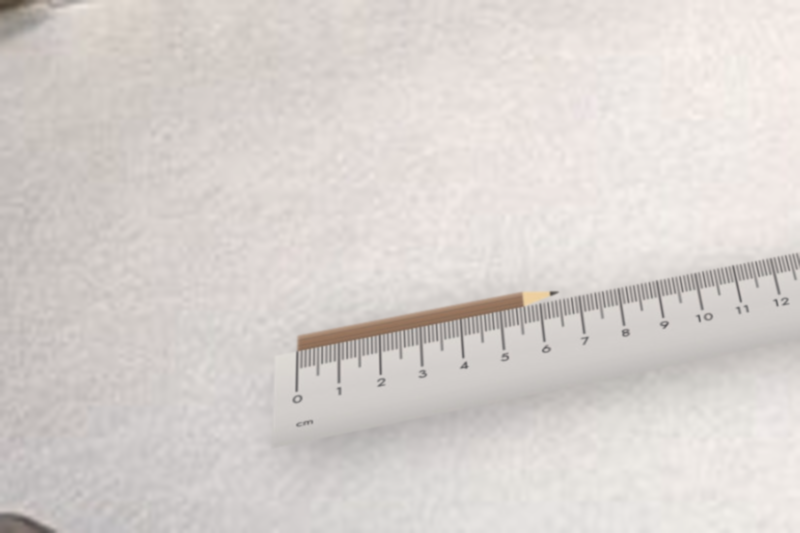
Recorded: 6.5 cm
